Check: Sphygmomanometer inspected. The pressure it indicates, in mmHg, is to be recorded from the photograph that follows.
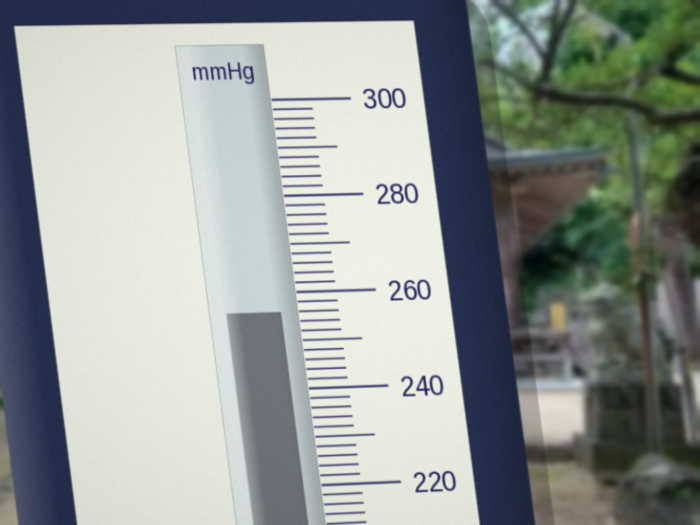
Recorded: 256 mmHg
